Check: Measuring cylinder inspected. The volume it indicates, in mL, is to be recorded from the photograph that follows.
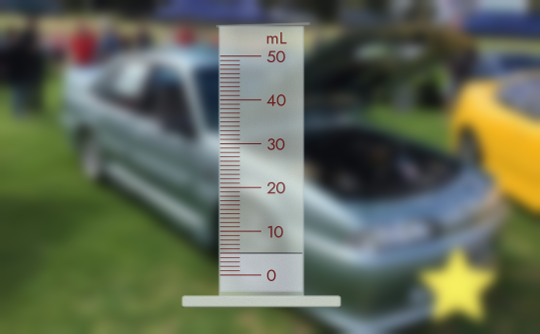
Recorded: 5 mL
